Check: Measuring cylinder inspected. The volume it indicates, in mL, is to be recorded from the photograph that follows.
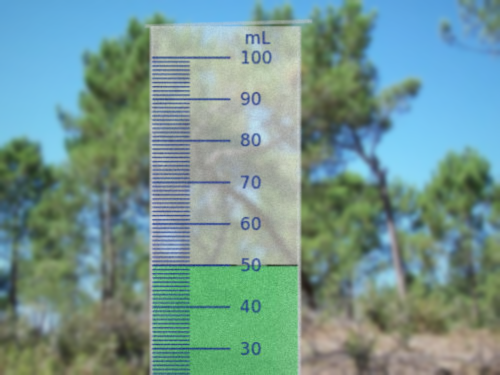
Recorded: 50 mL
